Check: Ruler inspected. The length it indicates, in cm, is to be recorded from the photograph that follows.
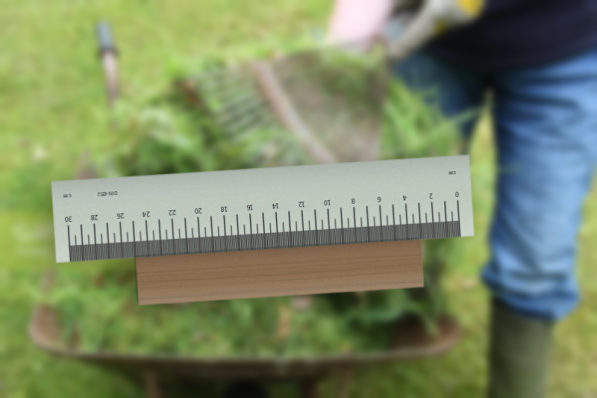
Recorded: 22 cm
